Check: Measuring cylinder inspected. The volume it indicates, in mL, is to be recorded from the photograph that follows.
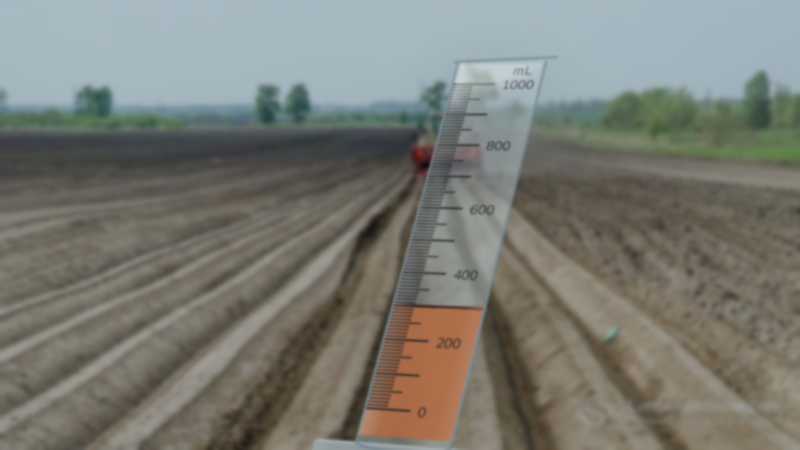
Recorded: 300 mL
